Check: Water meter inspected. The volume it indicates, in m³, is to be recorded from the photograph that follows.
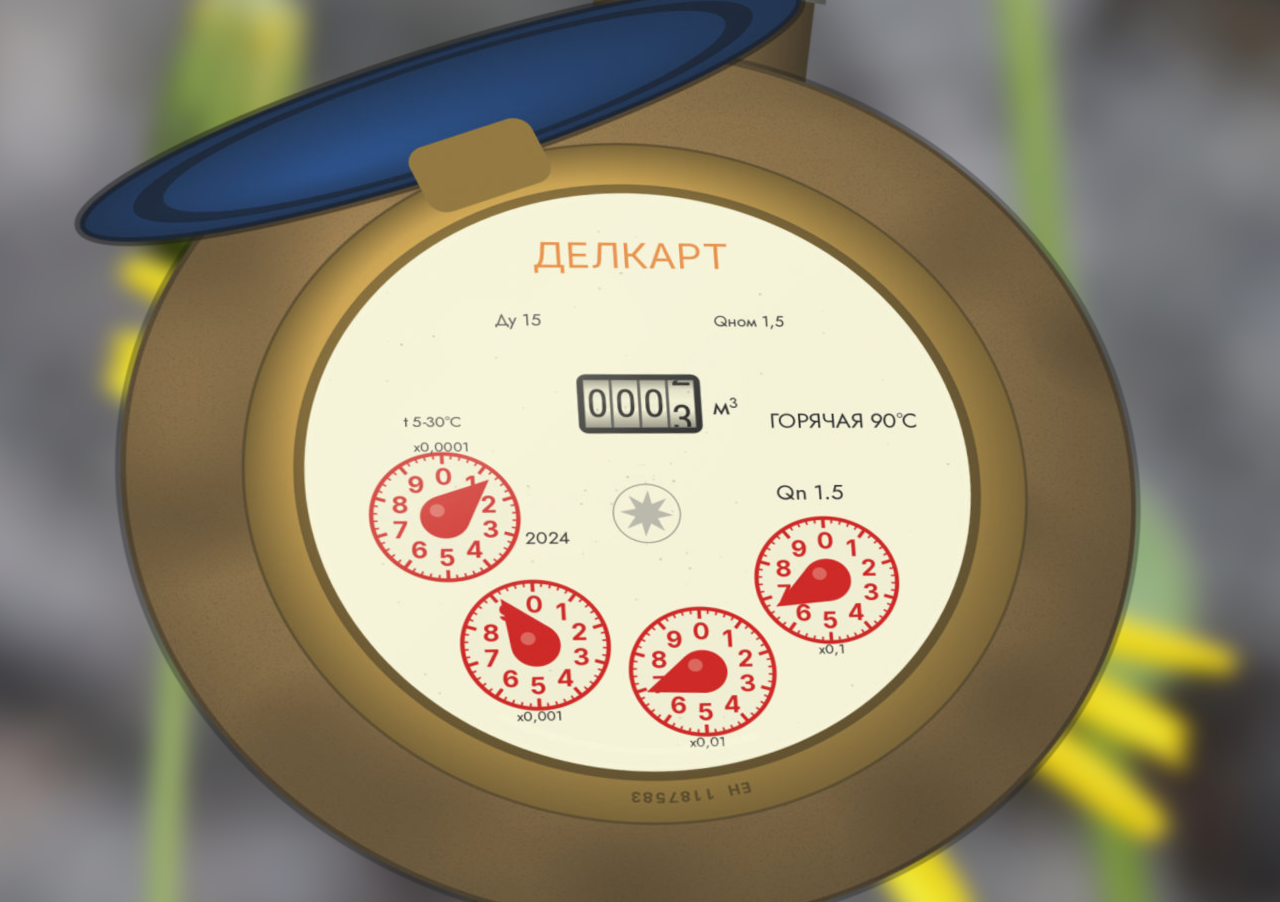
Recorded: 2.6691 m³
